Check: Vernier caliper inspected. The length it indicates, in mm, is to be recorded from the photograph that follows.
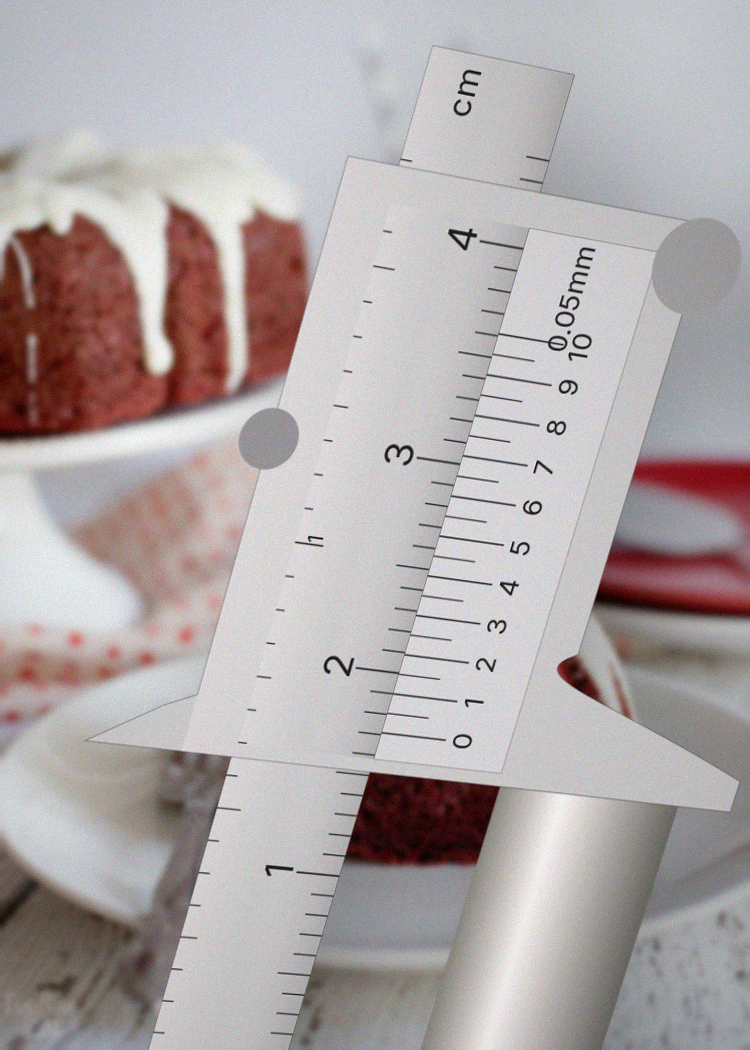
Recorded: 17.1 mm
